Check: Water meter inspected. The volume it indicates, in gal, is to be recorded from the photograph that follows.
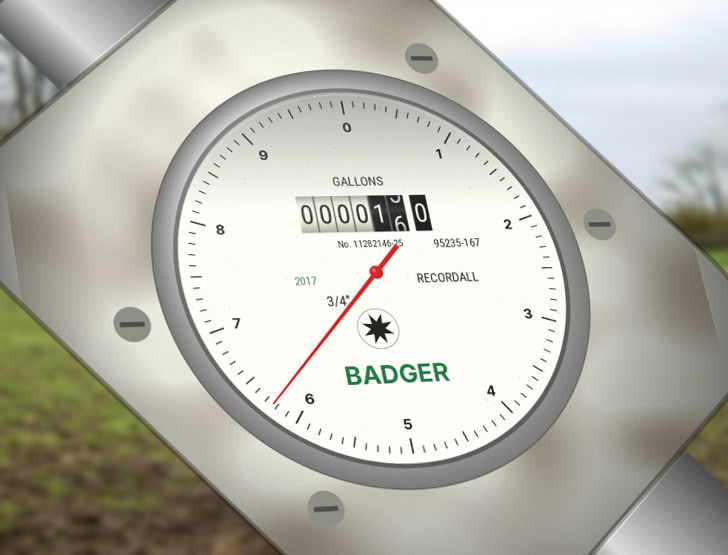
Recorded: 156.2 gal
